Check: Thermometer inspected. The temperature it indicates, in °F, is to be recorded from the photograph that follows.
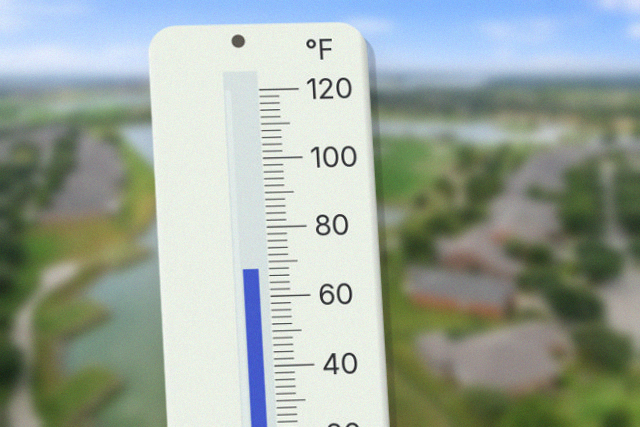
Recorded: 68 °F
